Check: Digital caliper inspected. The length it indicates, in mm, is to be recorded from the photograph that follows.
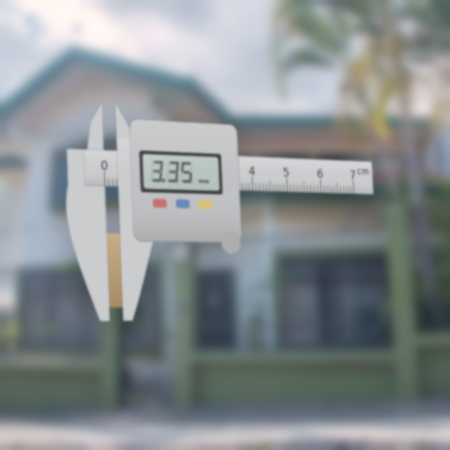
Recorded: 3.35 mm
